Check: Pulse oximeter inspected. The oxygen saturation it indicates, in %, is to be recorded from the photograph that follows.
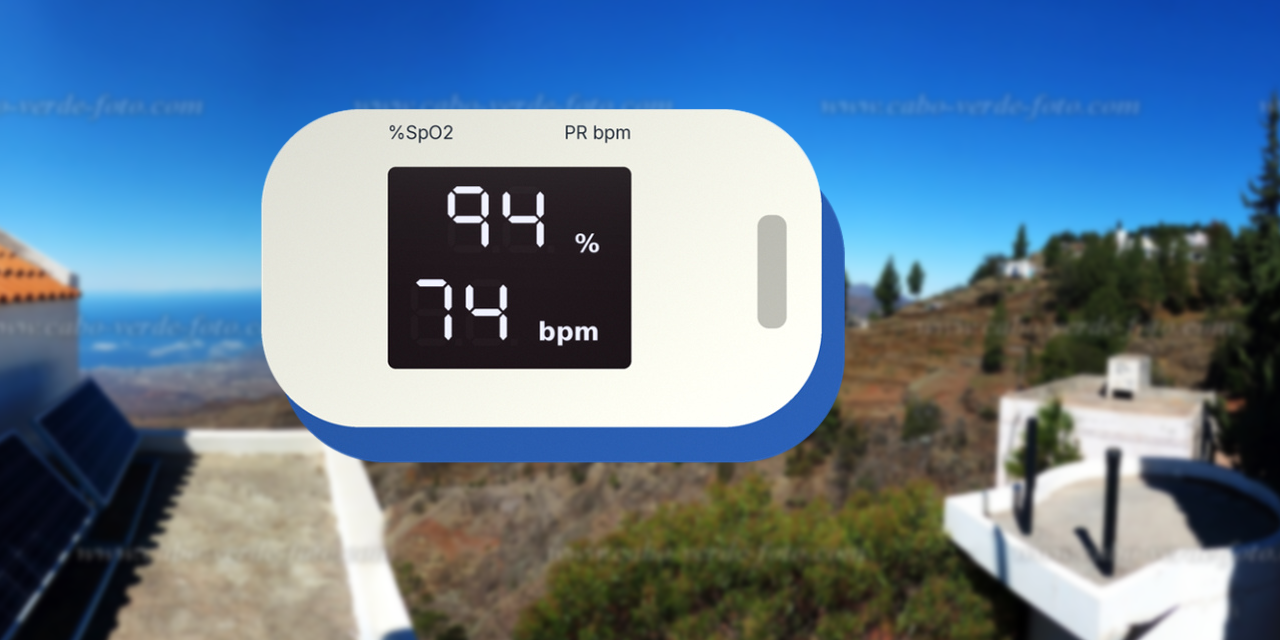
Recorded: 94 %
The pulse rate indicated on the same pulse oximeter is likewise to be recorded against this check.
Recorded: 74 bpm
